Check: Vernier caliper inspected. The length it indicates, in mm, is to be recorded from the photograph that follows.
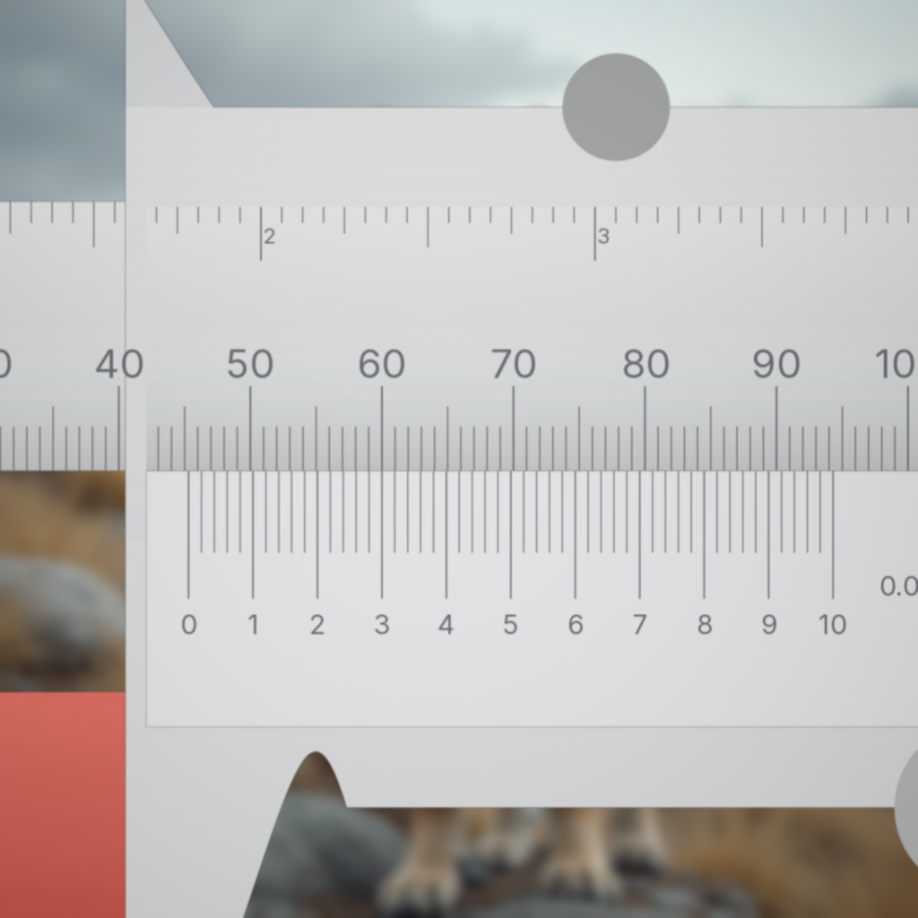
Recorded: 45.3 mm
